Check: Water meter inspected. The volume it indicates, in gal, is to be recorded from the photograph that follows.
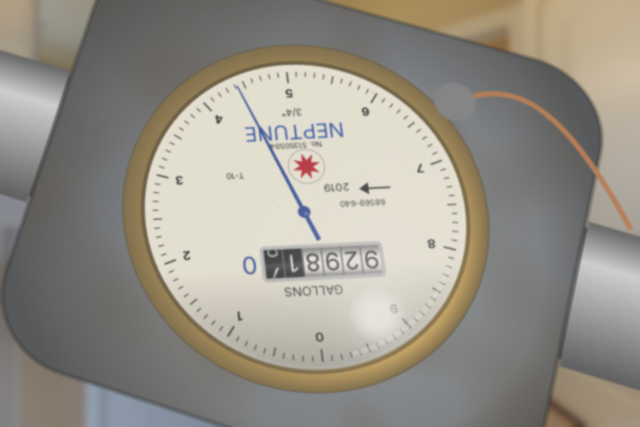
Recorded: 9298174.4 gal
